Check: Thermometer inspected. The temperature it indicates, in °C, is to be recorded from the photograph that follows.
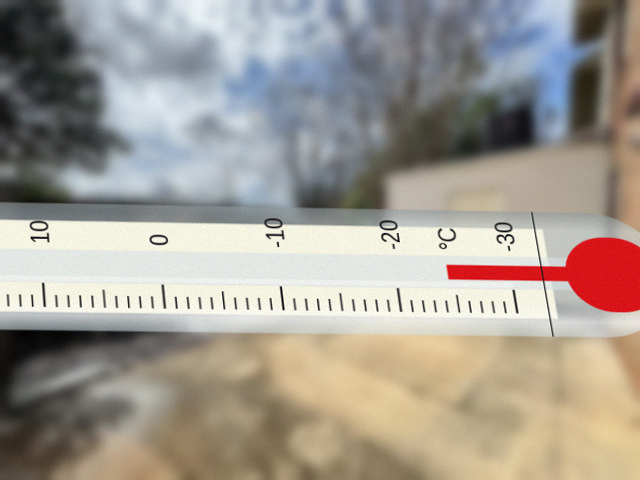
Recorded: -24.5 °C
